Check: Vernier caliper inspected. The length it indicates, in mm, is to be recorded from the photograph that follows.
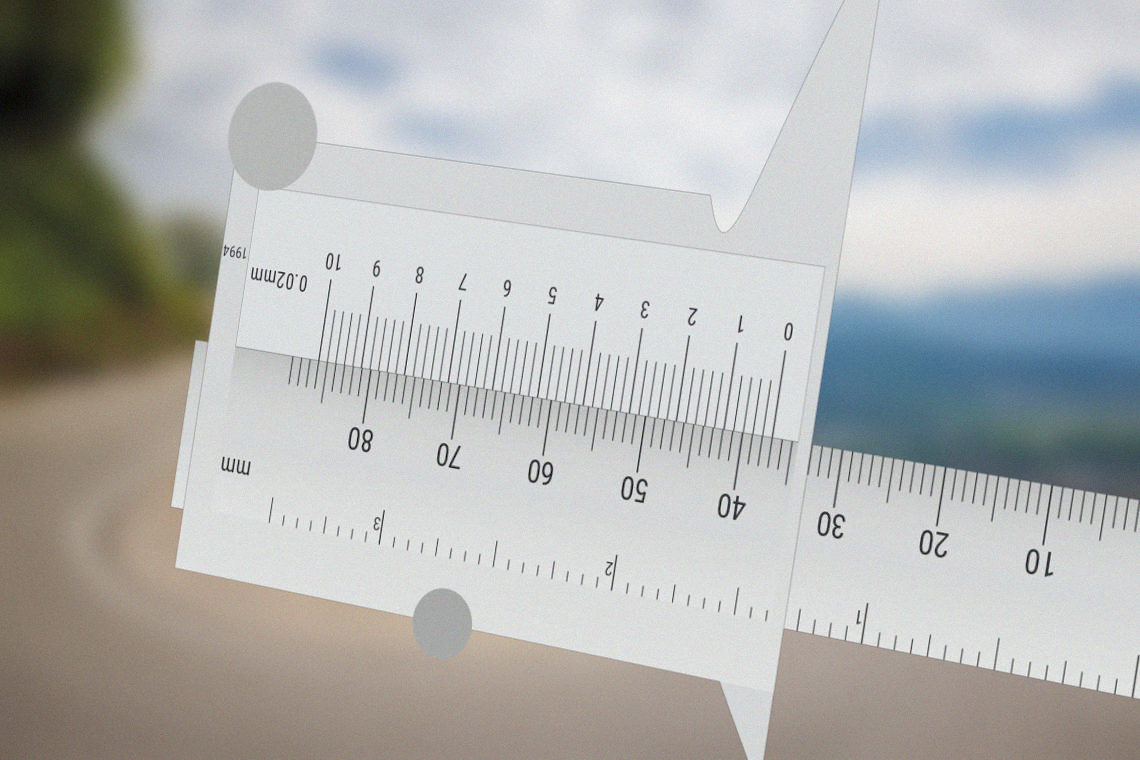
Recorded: 37.0 mm
